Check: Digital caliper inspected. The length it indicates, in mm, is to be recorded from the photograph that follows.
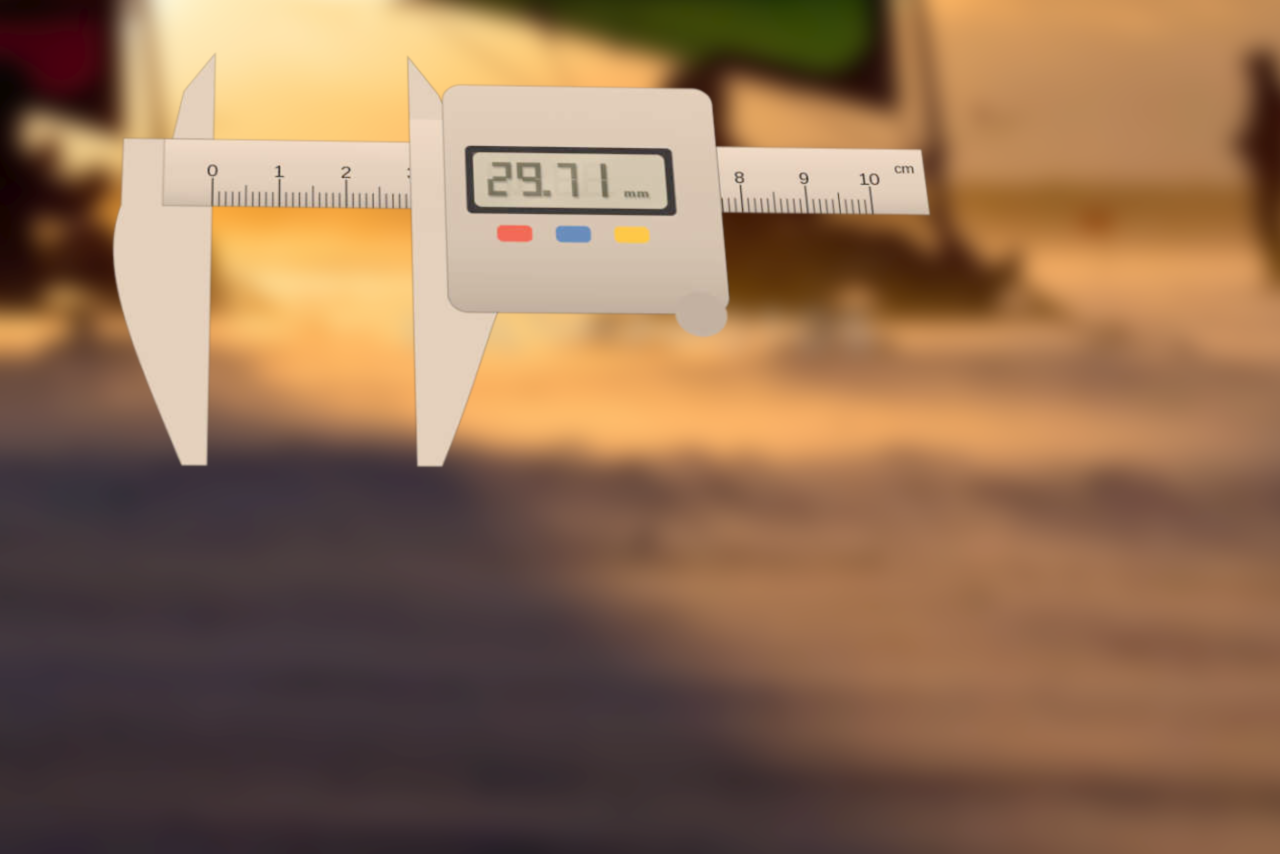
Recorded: 29.71 mm
